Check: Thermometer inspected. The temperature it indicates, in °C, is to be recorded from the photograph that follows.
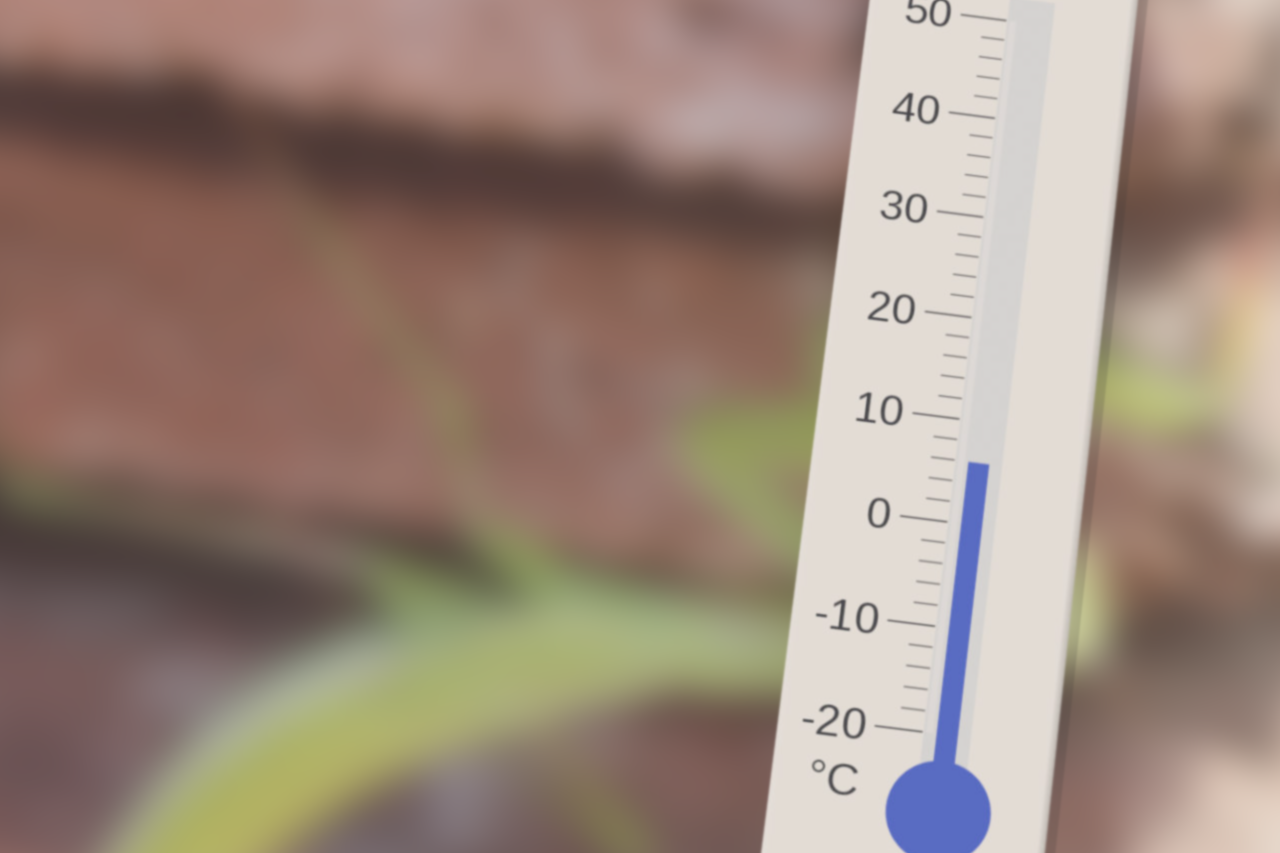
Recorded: 6 °C
